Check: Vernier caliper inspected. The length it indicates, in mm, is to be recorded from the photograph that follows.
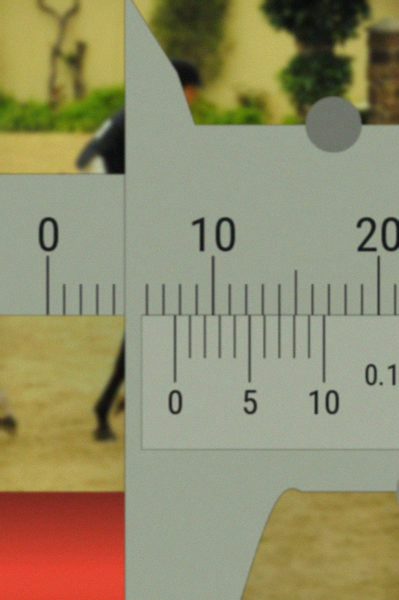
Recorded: 7.7 mm
